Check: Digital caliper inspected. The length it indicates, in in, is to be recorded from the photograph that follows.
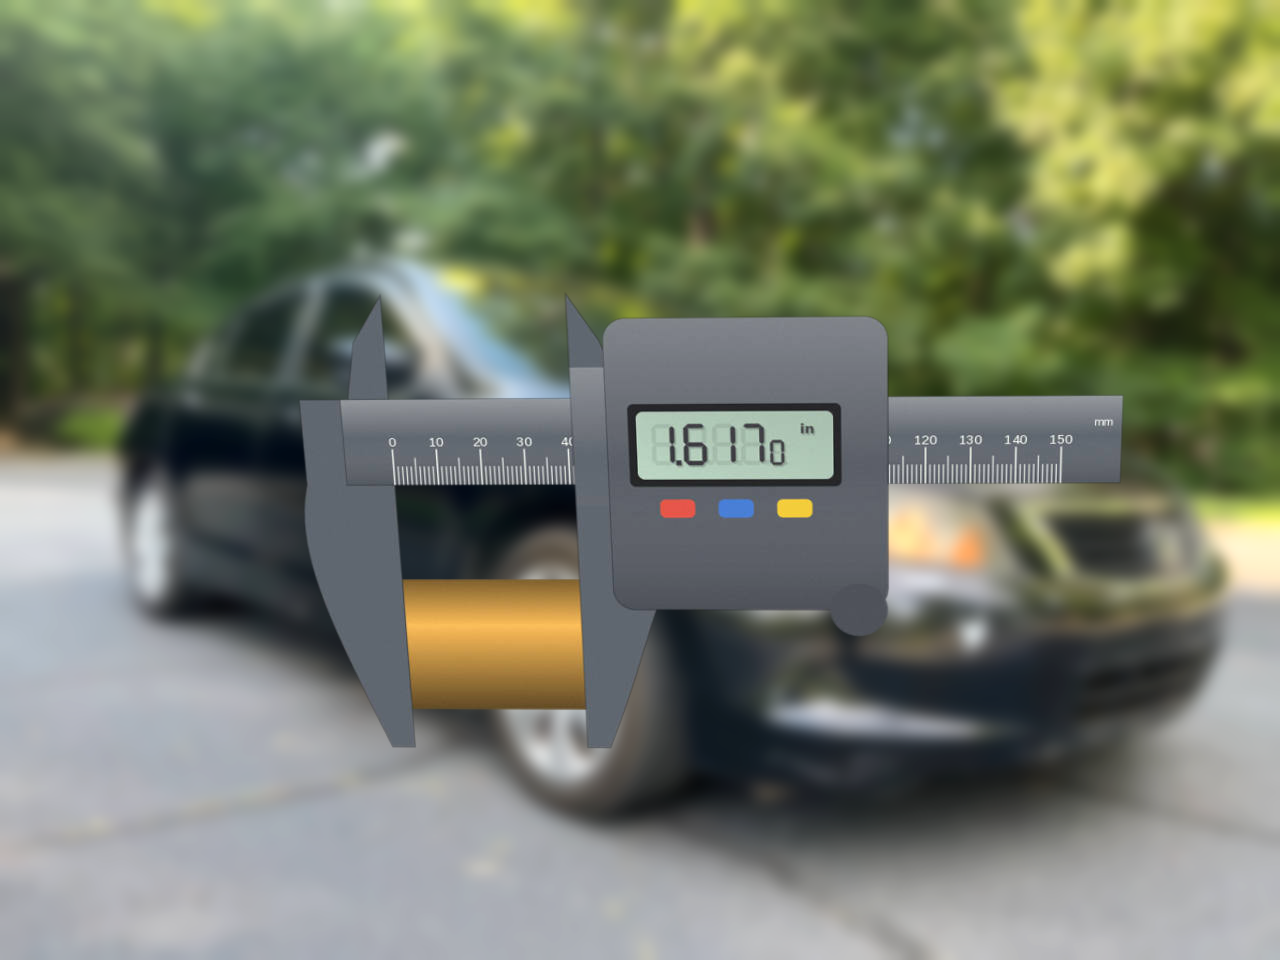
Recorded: 1.6170 in
